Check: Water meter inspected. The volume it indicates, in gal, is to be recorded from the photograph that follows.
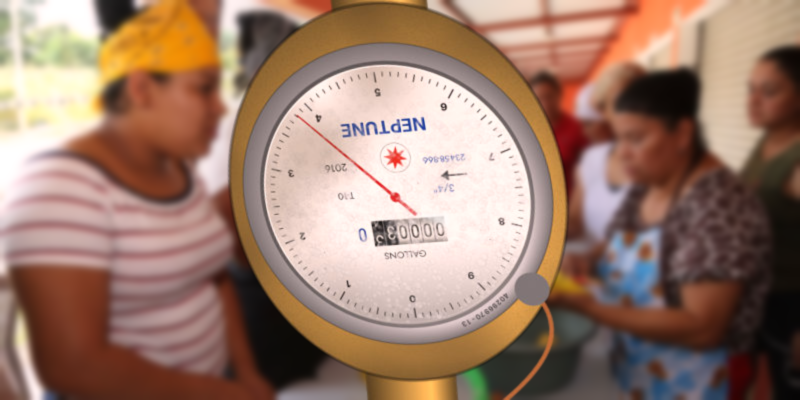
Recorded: 333.8 gal
